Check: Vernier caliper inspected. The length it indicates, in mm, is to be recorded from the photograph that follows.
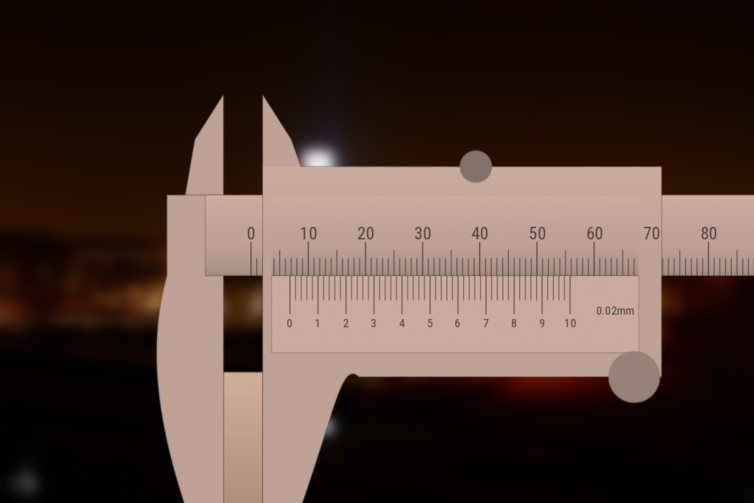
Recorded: 6.8 mm
